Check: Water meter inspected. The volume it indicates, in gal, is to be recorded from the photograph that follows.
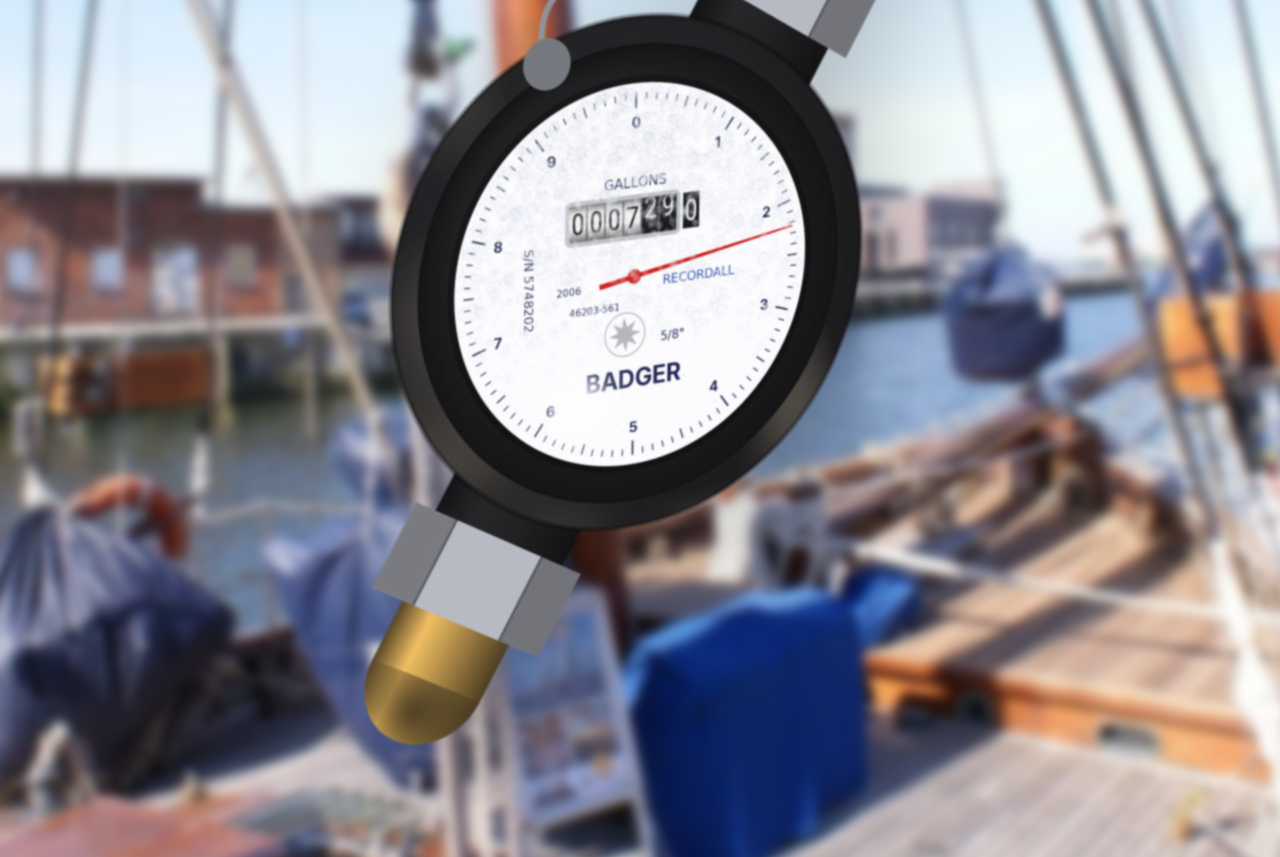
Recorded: 7292.2 gal
